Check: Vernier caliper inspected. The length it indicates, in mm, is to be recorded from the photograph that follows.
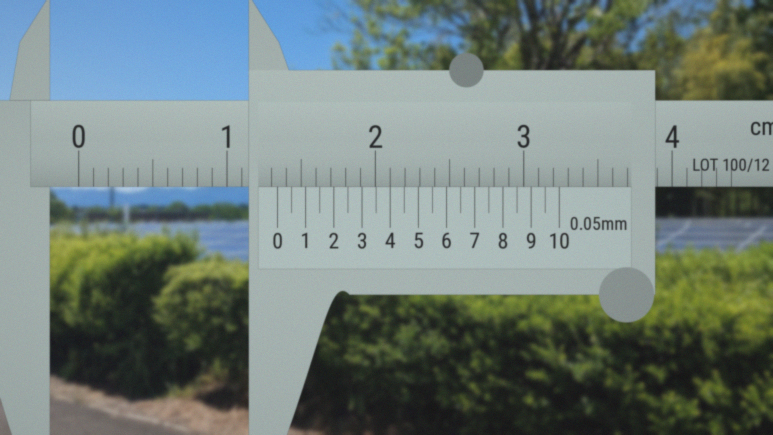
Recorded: 13.4 mm
